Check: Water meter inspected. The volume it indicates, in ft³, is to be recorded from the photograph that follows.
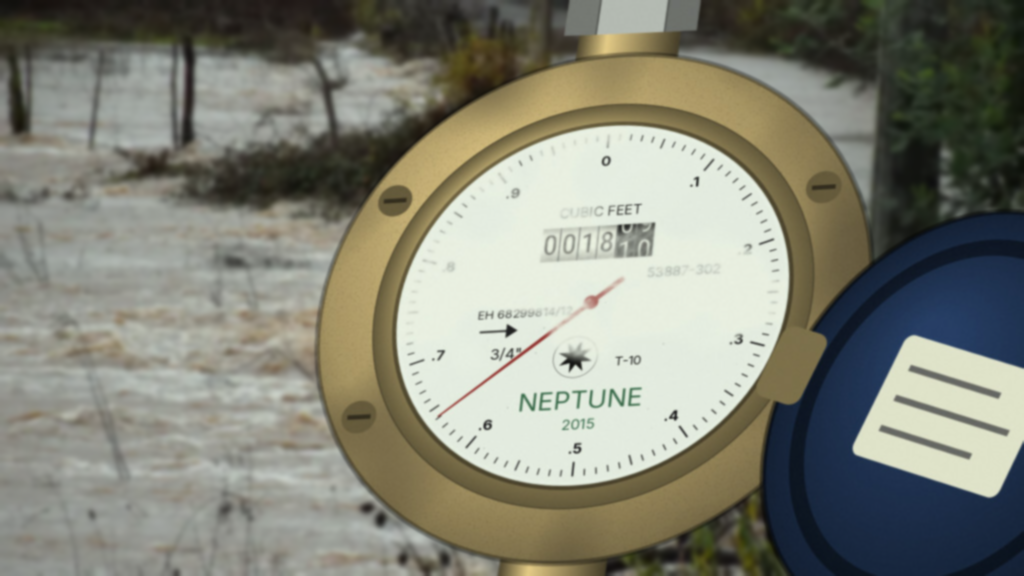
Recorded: 1809.64 ft³
